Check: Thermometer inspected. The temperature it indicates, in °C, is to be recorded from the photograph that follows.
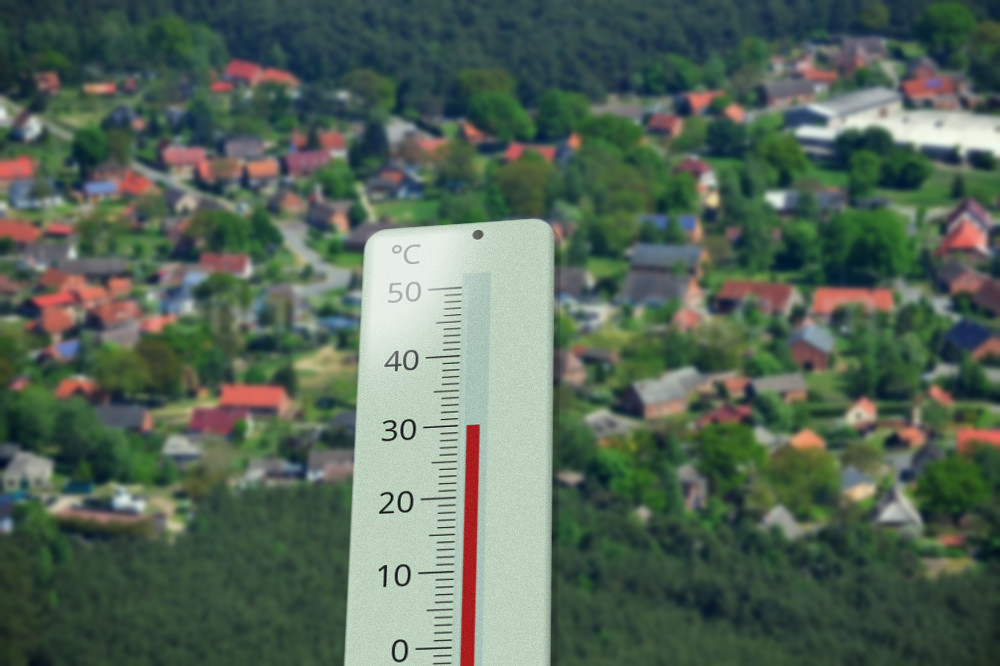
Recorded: 30 °C
